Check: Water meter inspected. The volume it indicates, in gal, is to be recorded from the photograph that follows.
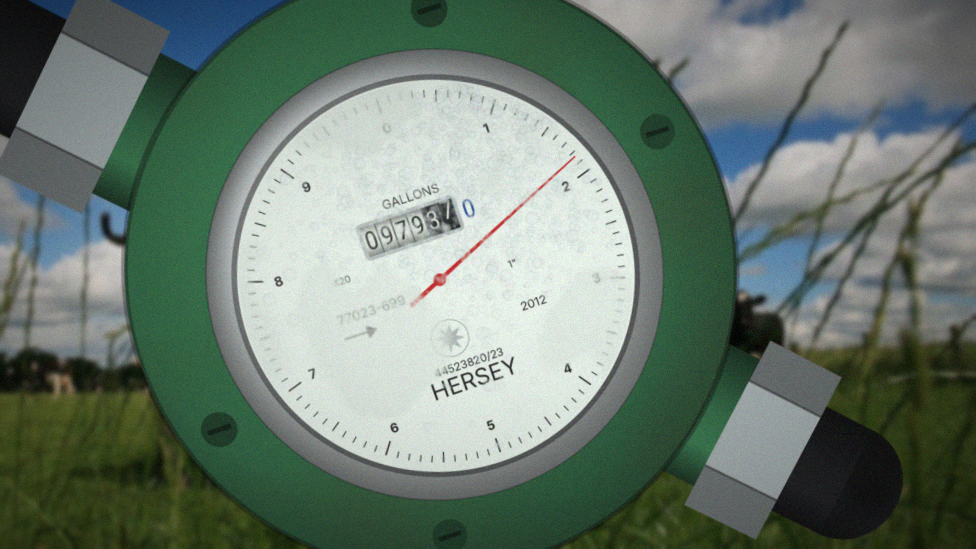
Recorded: 979371.8 gal
